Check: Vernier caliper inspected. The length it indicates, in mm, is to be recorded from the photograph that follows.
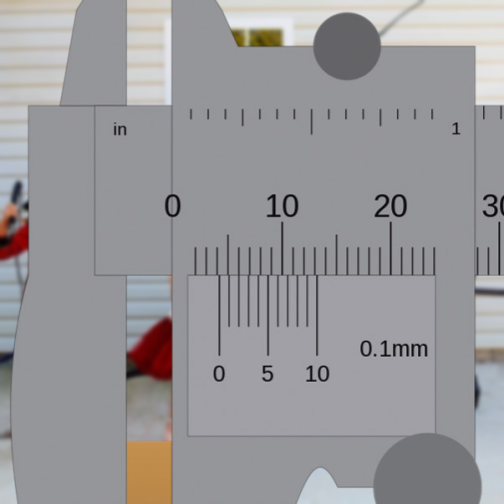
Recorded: 4.2 mm
